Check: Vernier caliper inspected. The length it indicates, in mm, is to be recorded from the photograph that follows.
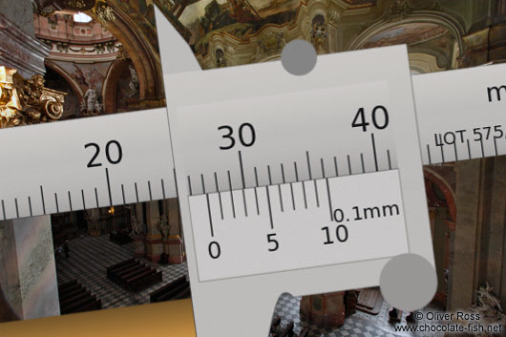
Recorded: 27.2 mm
